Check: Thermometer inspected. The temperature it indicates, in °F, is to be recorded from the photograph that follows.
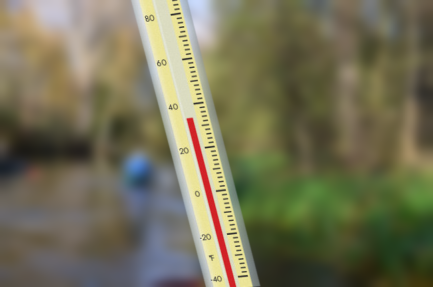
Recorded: 34 °F
